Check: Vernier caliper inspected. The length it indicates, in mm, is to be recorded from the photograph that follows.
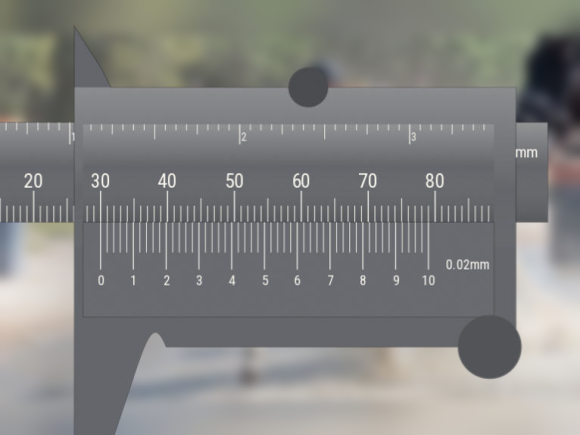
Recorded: 30.0 mm
